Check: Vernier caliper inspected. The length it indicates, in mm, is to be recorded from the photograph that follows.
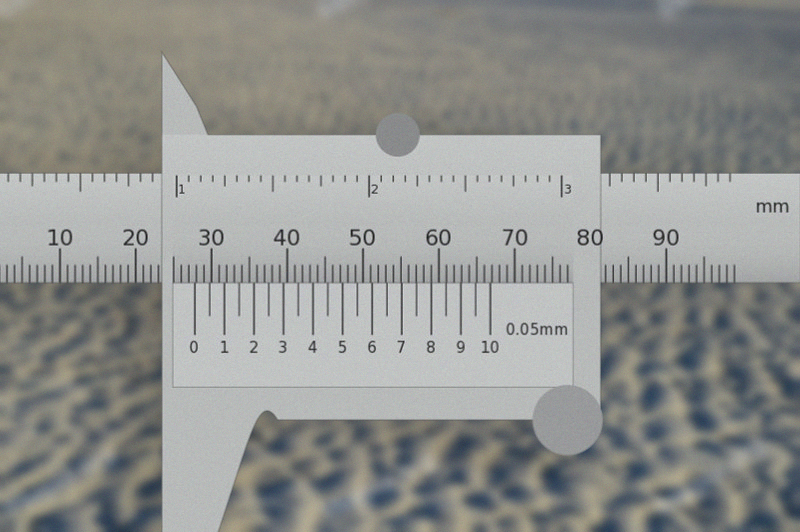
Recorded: 27.8 mm
